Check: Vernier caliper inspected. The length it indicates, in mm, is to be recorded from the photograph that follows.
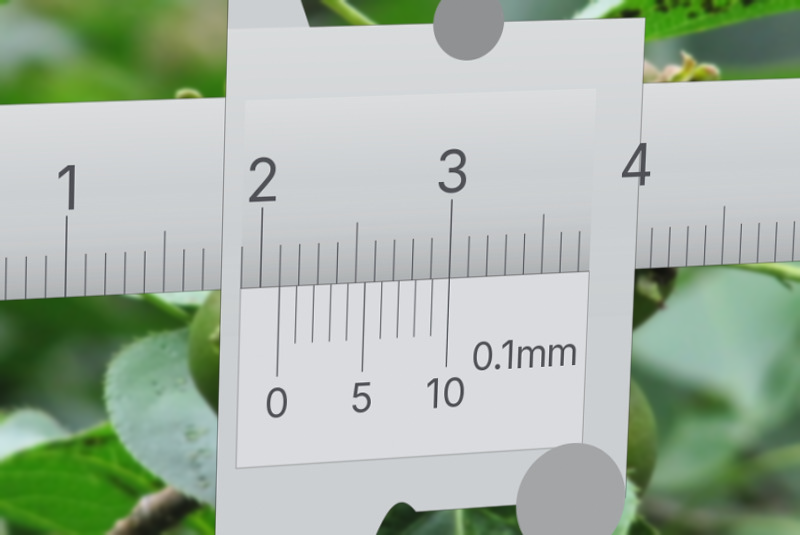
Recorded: 21.0 mm
